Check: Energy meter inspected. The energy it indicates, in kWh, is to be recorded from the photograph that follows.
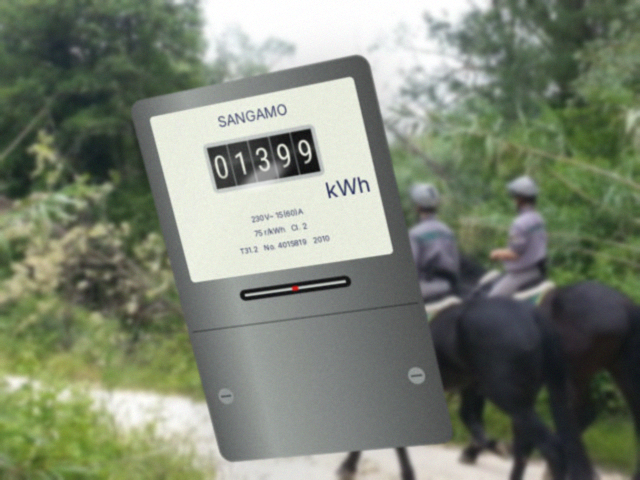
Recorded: 1399 kWh
